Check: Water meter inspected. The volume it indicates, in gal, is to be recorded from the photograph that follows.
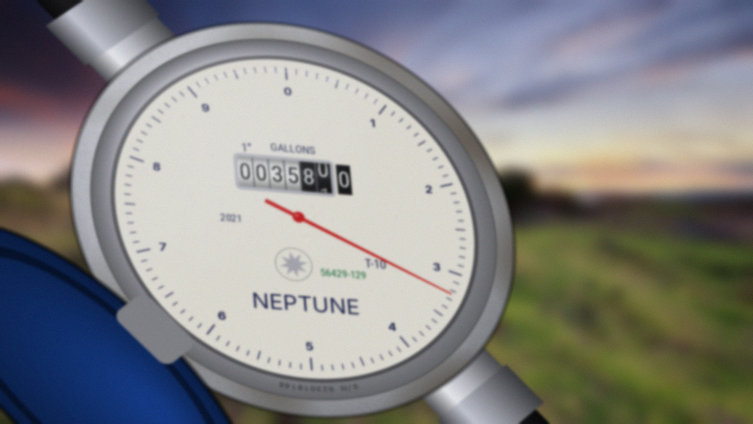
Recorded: 35803.2 gal
